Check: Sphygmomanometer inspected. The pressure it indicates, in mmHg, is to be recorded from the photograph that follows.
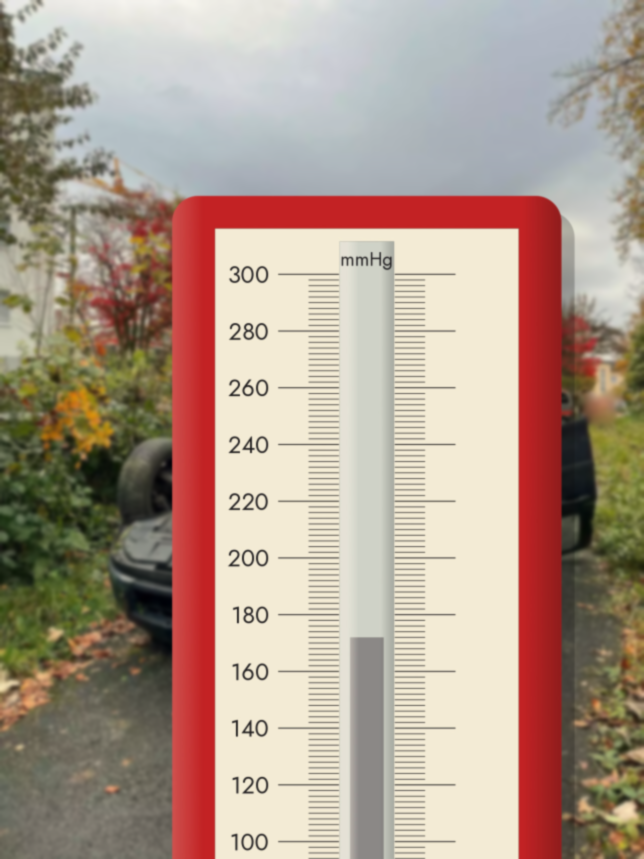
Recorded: 172 mmHg
